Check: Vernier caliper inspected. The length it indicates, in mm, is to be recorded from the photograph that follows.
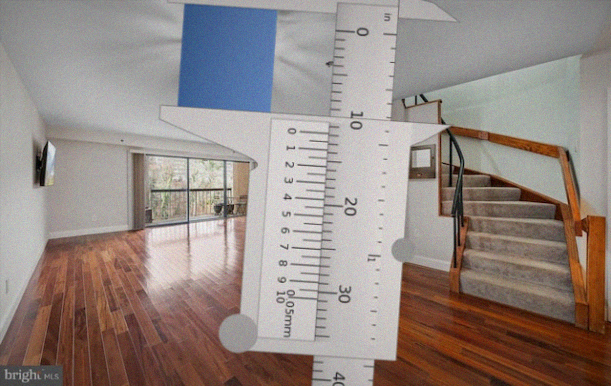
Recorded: 11.8 mm
